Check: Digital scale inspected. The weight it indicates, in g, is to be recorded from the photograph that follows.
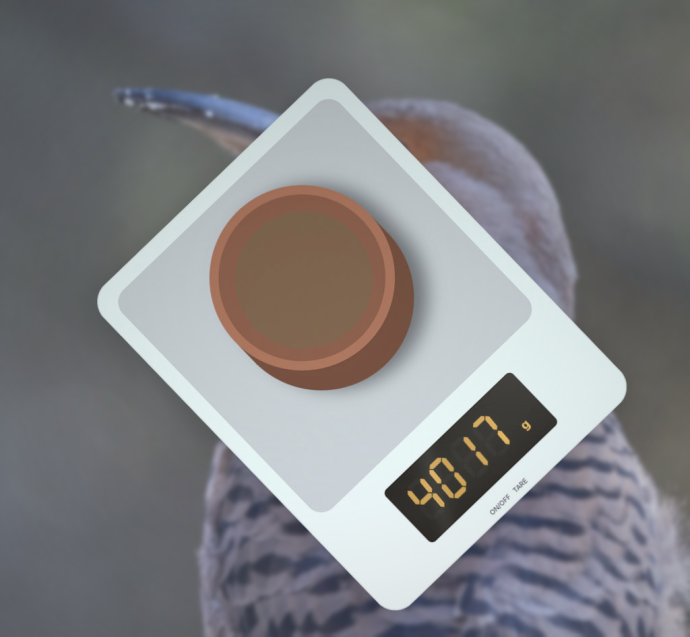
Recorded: 4017 g
